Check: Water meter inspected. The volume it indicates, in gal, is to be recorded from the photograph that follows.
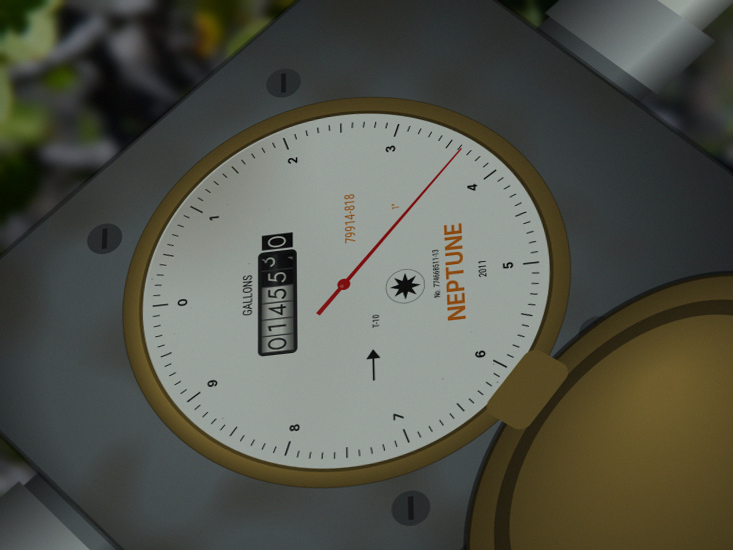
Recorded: 145533.6 gal
